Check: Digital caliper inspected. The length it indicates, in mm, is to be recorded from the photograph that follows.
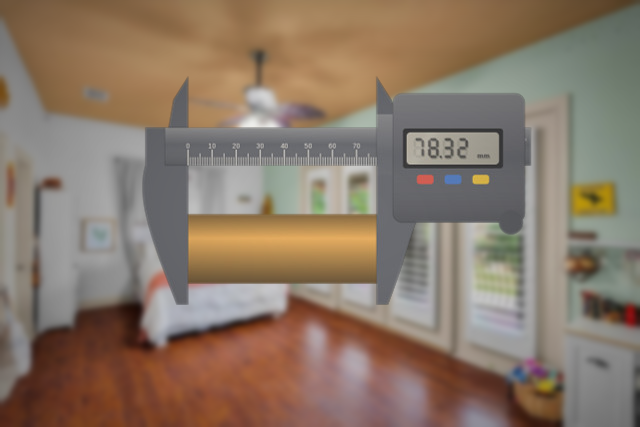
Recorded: 78.32 mm
